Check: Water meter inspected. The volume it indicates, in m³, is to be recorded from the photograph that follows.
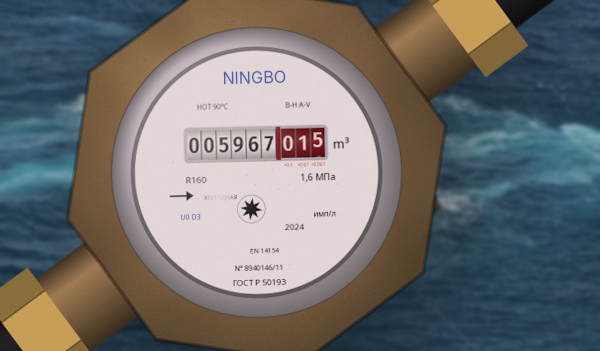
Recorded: 5967.015 m³
